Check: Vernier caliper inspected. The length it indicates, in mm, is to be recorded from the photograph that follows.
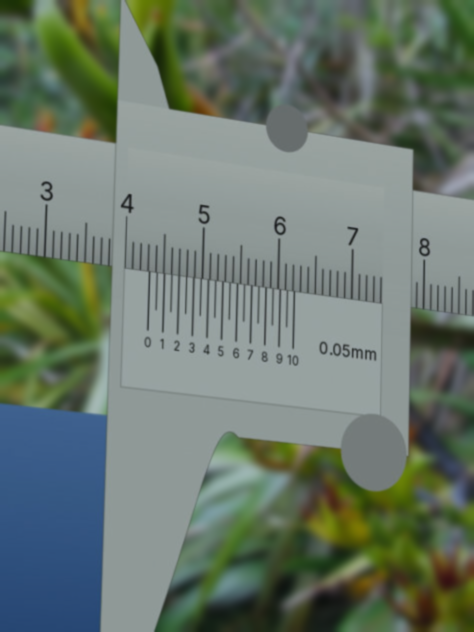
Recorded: 43.2 mm
